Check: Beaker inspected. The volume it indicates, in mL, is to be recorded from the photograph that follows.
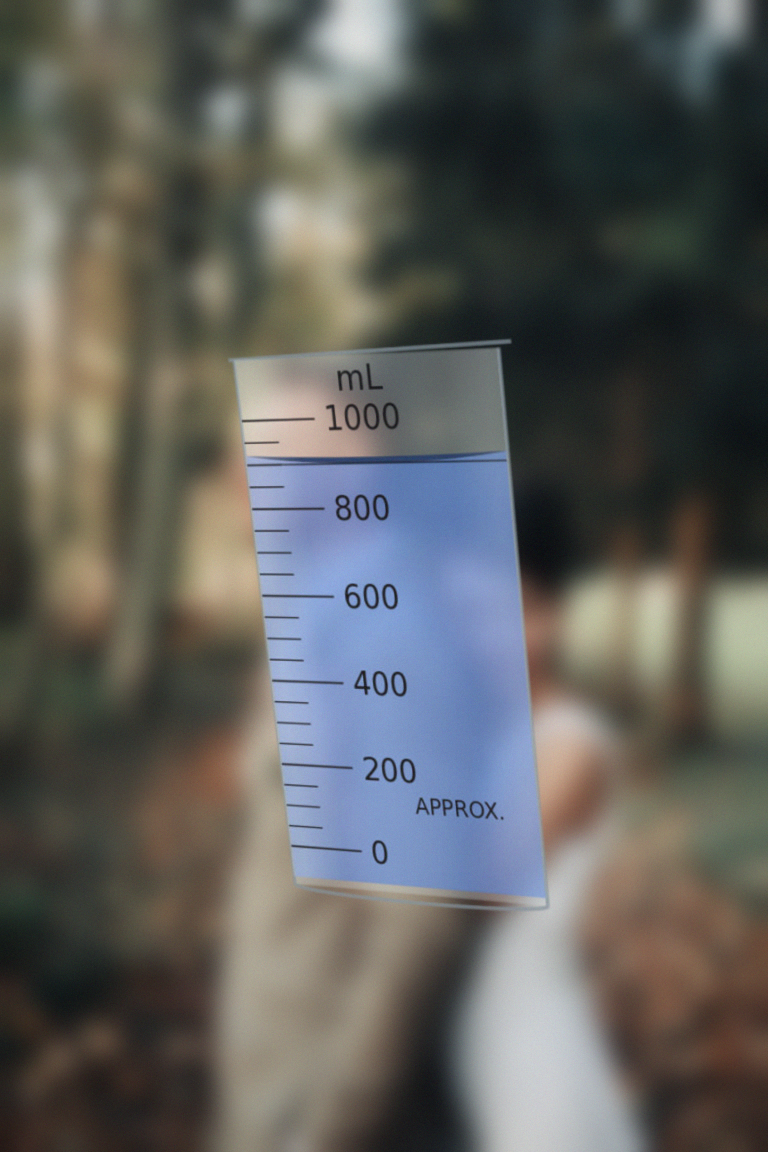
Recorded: 900 mL
